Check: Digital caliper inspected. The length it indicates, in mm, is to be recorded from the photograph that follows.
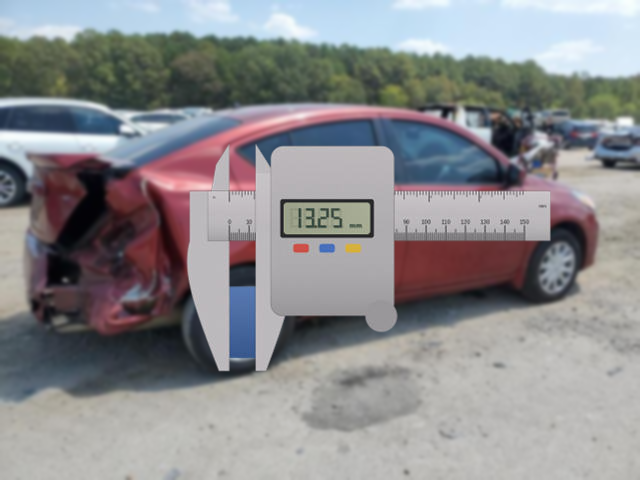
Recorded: 13.25 mm
